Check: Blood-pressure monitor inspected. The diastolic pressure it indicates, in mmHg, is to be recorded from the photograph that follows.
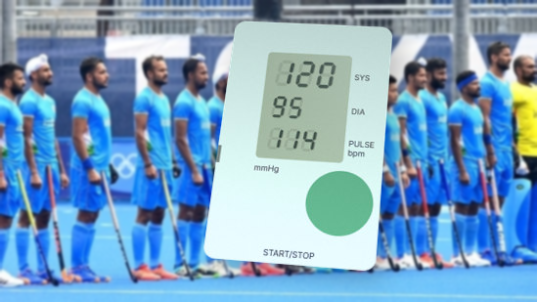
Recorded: 95 mmHg
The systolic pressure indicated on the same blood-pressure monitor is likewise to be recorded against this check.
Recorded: 120 mmHg
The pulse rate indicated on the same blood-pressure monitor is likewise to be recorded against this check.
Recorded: 114 bpm
